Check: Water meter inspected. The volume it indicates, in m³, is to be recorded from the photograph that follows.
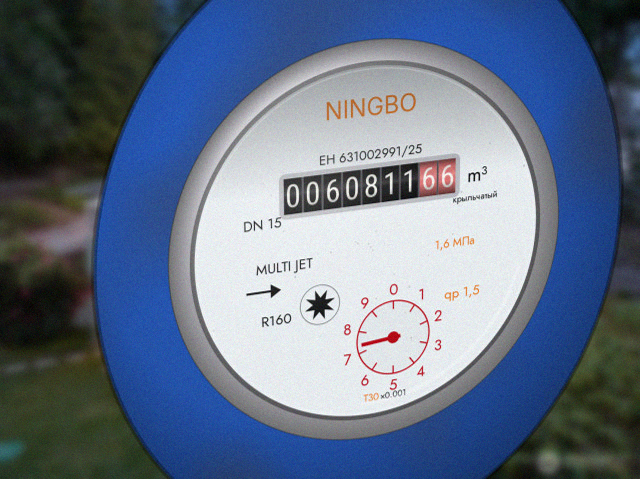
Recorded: 60811.667 m³
